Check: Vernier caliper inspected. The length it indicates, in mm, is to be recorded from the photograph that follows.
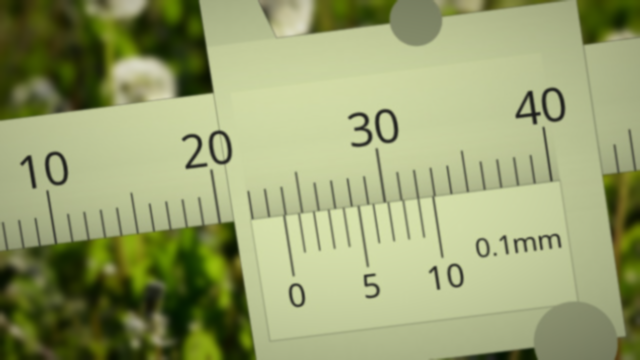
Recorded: 23.9 mm
